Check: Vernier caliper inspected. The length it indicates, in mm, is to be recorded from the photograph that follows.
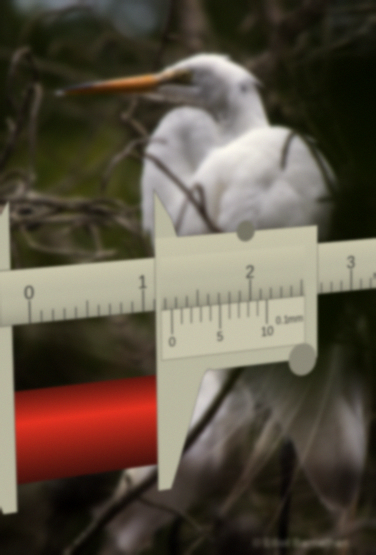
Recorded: 12.6 mm
